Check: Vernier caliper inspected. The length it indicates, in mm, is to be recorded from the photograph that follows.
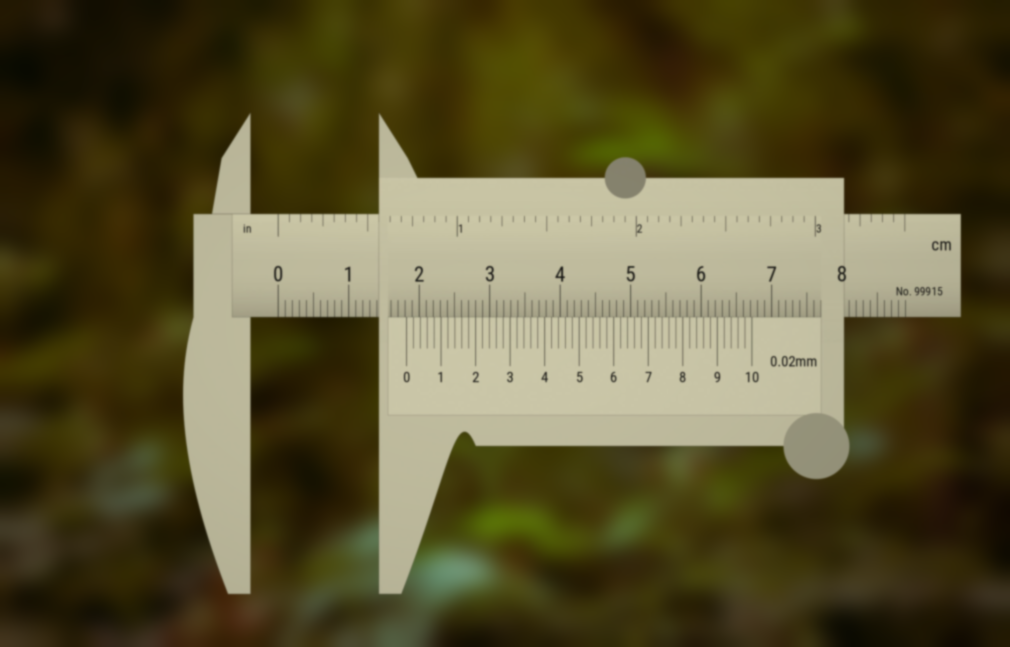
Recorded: 18.2 mm
